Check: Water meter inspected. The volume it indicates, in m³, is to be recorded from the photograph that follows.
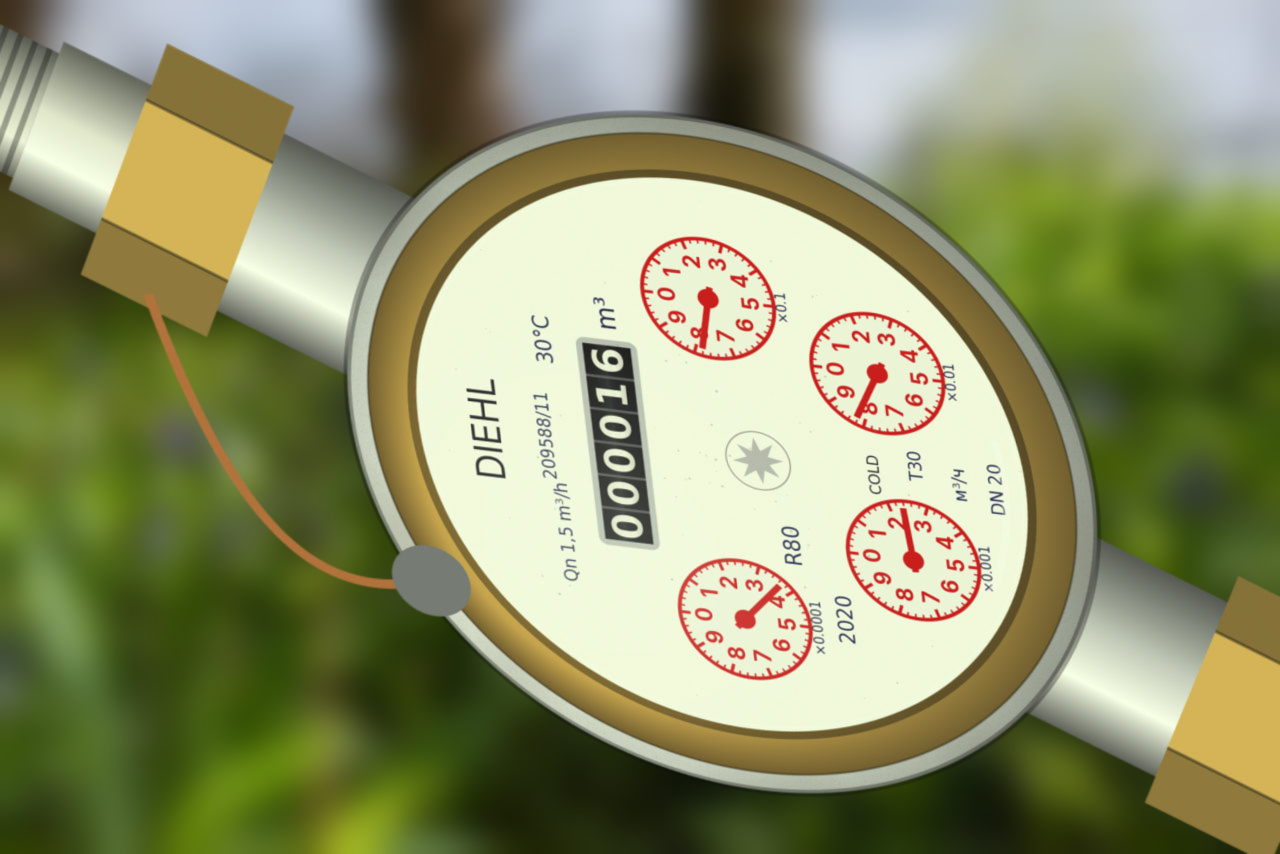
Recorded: 16.7823 m³
